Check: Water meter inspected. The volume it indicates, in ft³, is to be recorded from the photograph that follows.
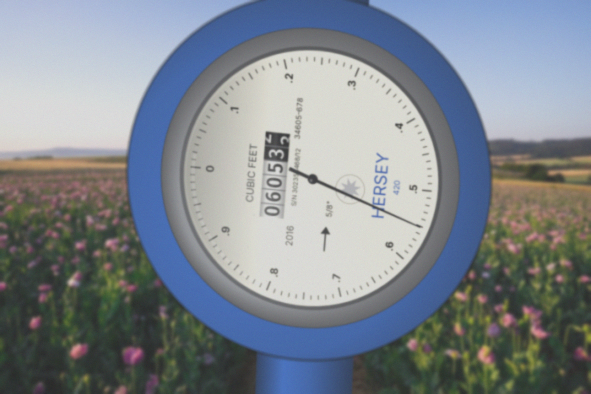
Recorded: 60532.55 ft³
